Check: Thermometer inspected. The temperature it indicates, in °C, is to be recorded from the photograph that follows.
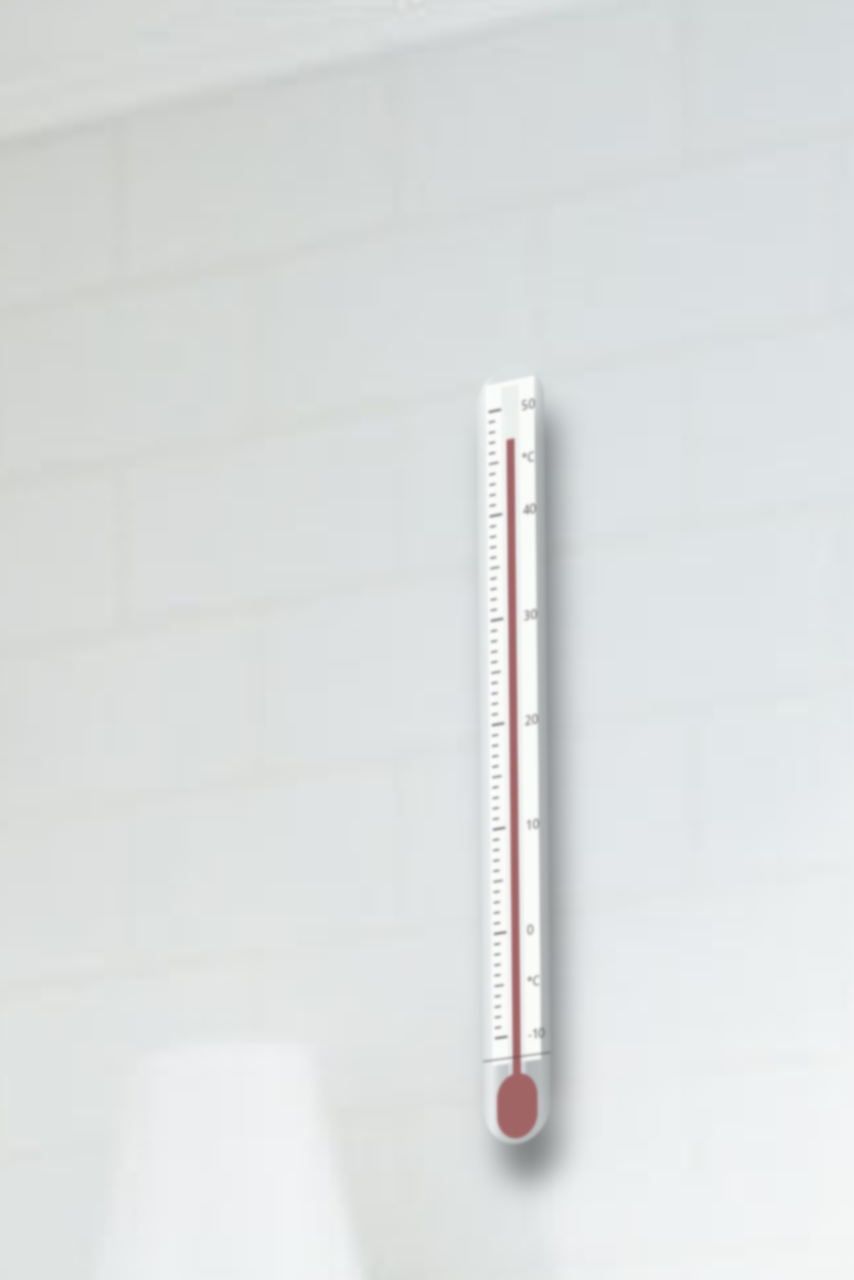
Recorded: 47 °C
